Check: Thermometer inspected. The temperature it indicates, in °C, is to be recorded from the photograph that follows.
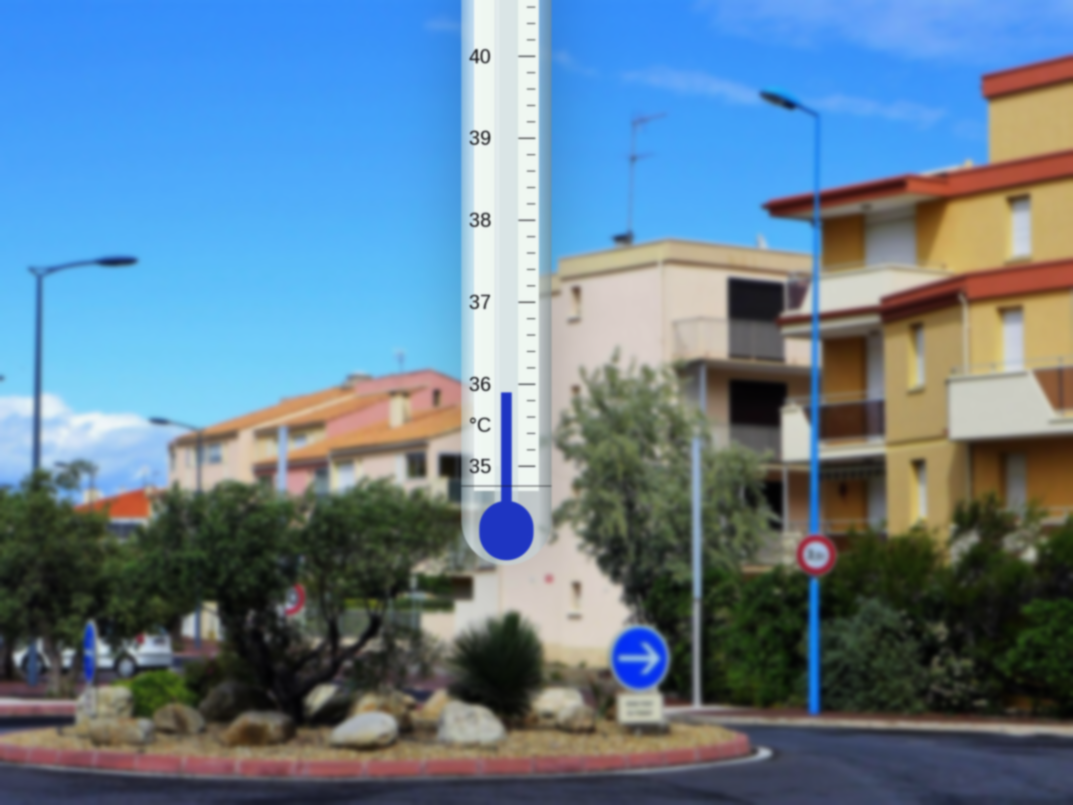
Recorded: 35.9 °C
